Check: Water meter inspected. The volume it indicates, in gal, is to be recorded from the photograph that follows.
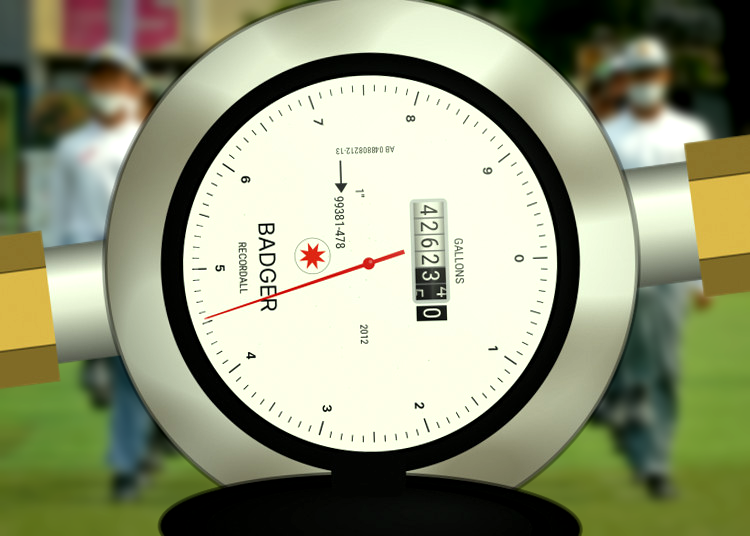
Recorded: 4262344.5 gal
